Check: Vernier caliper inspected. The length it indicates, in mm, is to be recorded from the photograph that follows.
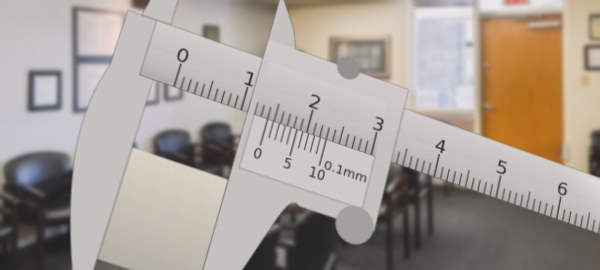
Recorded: 14.0 mm
